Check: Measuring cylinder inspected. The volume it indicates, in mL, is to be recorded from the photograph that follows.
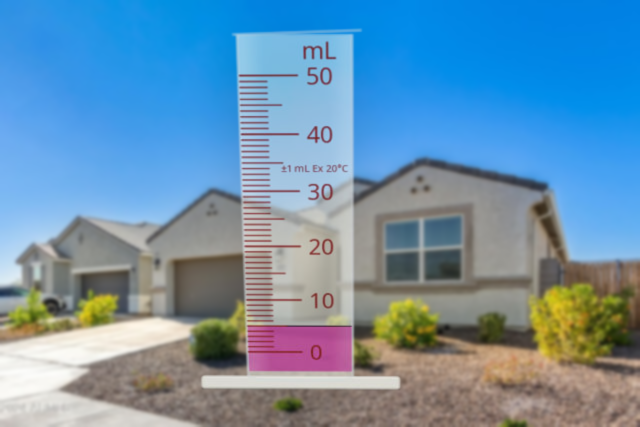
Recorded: 5 mL
